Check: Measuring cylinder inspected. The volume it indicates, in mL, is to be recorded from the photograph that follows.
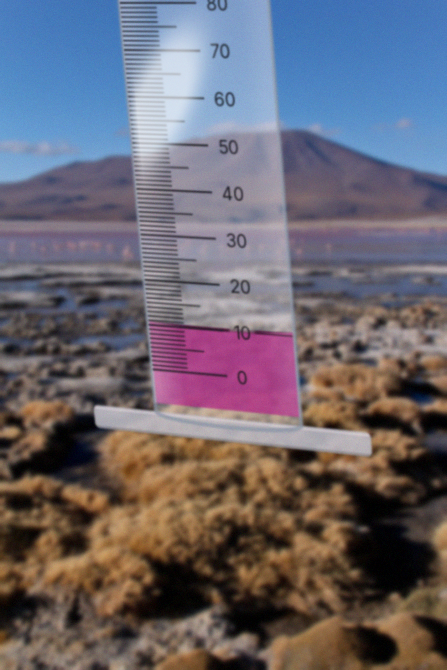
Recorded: 10 mL
